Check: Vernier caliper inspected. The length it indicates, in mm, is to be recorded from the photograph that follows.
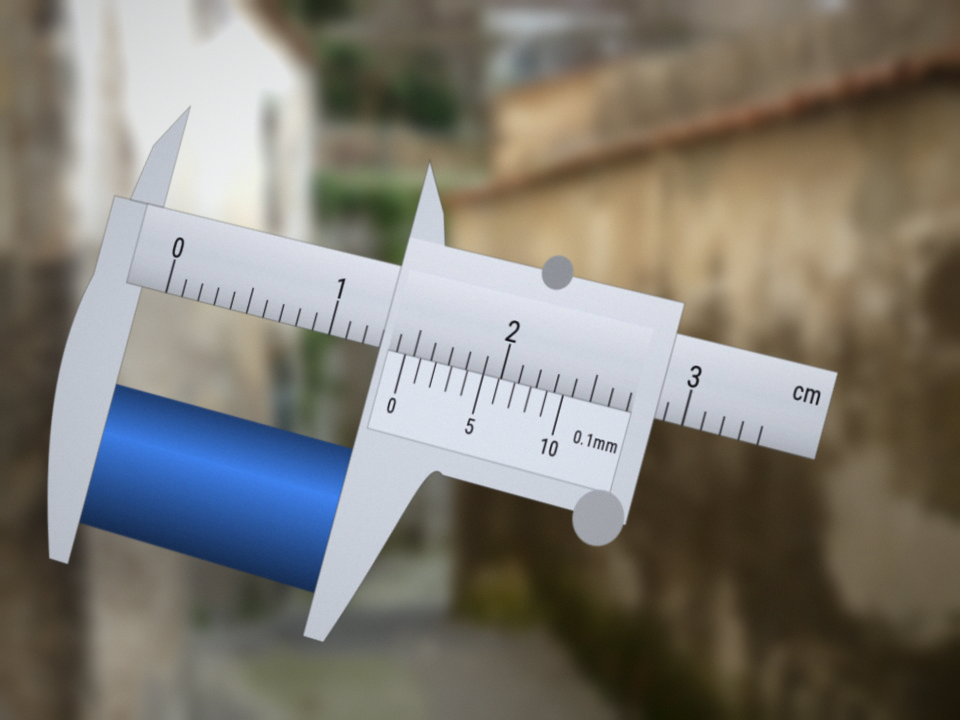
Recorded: 14.5 mm
